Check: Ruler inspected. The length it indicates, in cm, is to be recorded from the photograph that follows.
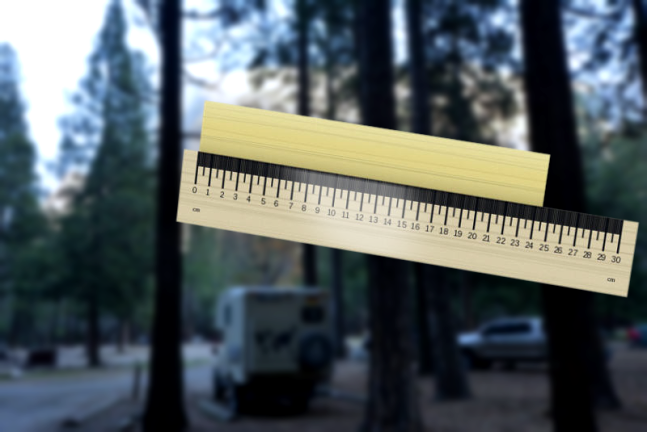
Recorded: 24.5 cm
